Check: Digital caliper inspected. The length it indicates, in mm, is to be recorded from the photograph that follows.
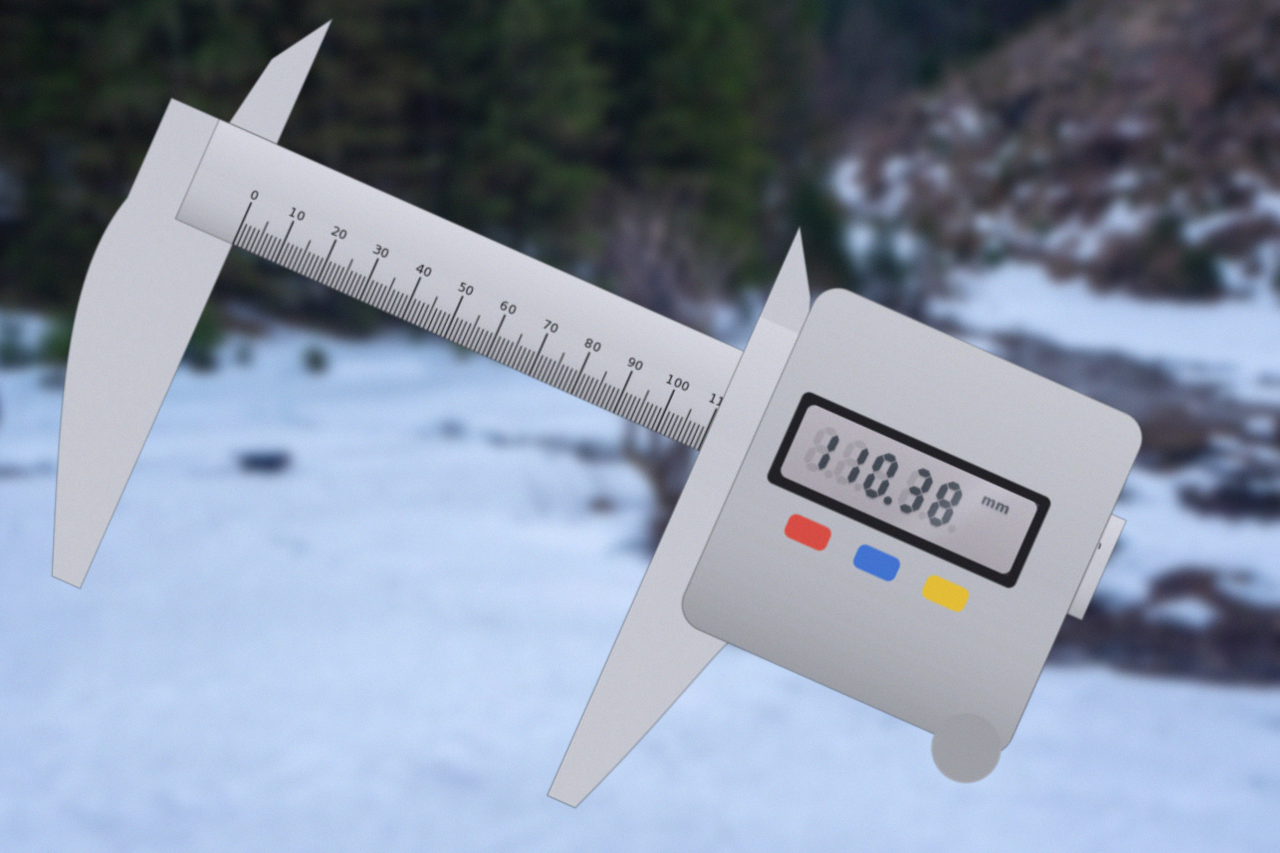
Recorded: 110.38 mm
